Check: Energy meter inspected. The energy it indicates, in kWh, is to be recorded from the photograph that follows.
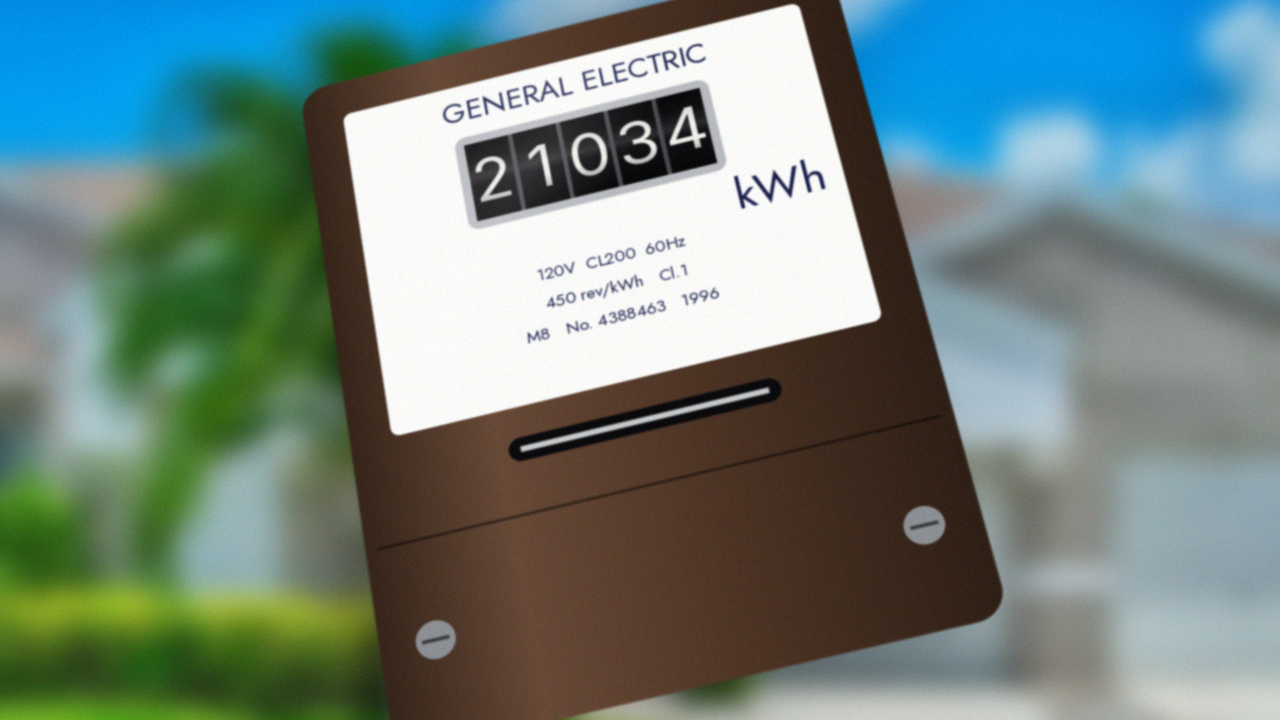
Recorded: 21034 kWh
